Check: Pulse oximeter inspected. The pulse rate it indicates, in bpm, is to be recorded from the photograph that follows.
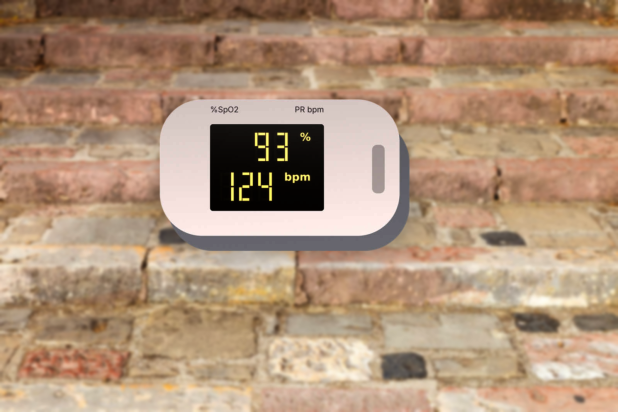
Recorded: 124 bpm
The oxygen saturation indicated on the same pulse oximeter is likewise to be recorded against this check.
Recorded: 93 %
